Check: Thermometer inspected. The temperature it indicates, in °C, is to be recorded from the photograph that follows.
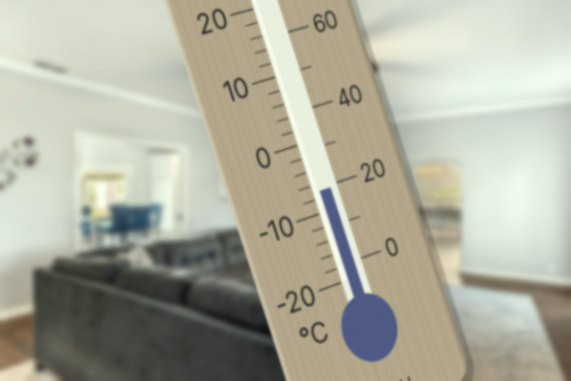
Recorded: -7 °C
